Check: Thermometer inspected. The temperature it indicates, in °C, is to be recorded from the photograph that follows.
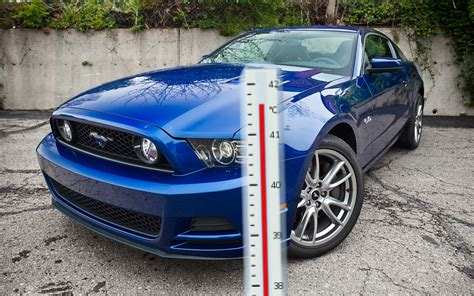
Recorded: 41.6 °C
